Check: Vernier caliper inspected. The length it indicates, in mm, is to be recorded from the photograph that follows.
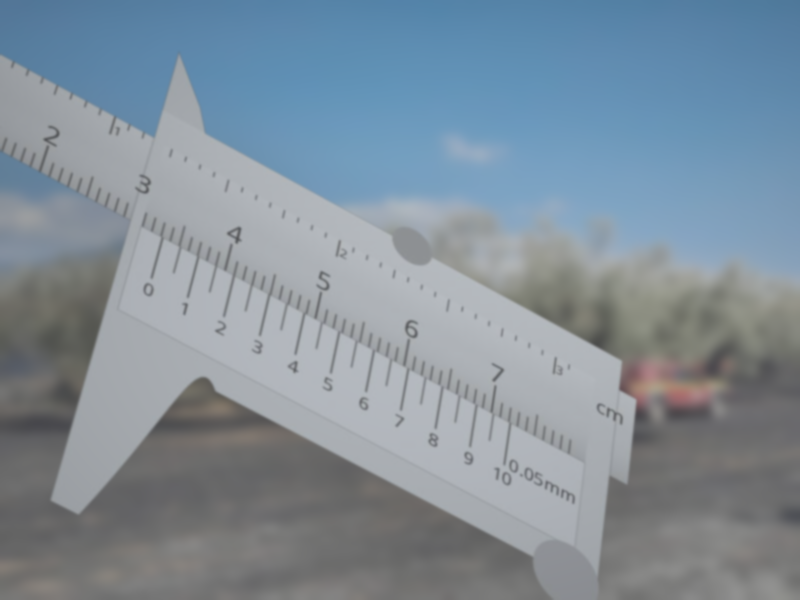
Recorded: 33.2 mm
